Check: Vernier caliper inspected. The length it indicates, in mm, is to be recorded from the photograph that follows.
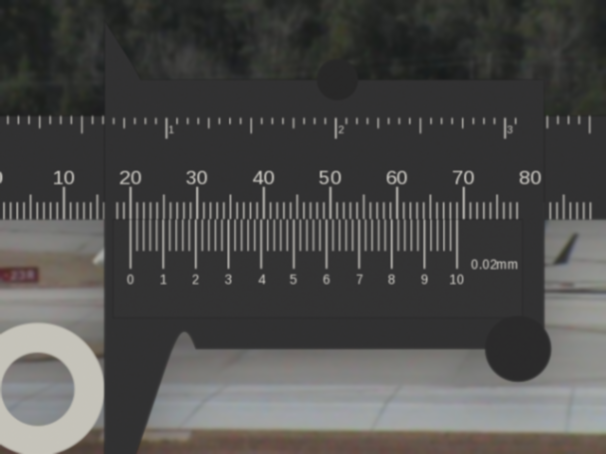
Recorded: 20.0 mm
